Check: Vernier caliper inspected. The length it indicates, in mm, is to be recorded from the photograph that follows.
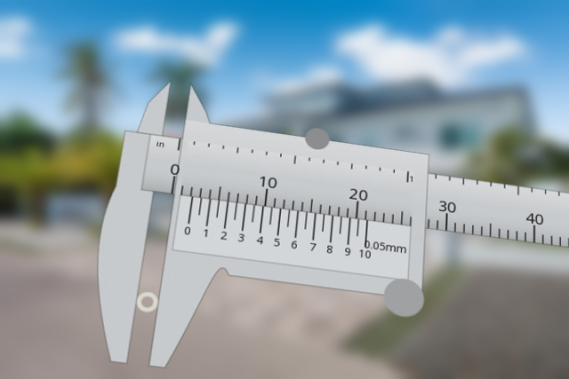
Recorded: 2.2 mm
